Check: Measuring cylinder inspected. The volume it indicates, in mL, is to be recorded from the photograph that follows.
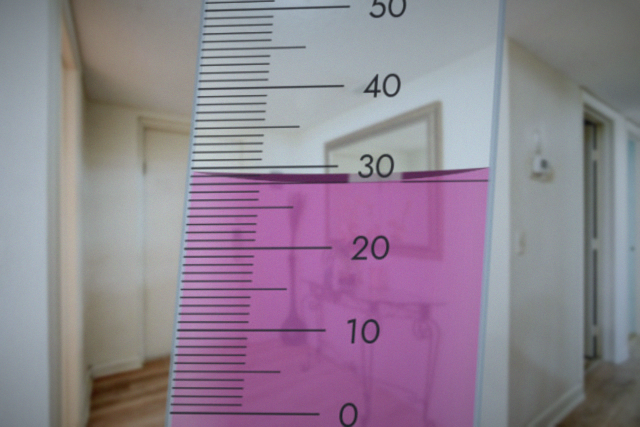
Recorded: 28 mL
